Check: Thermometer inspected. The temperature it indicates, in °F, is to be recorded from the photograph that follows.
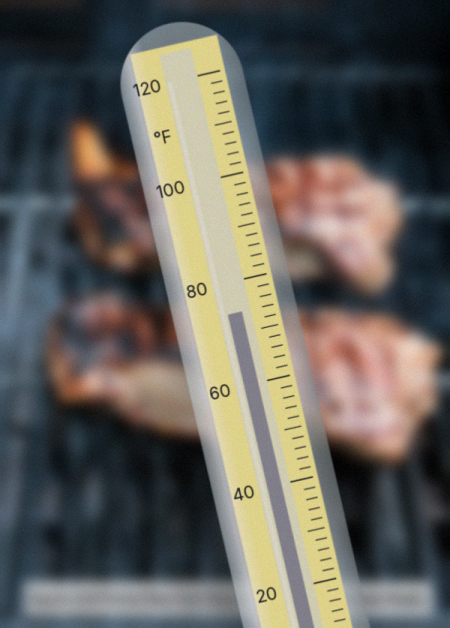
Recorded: 74 °F
